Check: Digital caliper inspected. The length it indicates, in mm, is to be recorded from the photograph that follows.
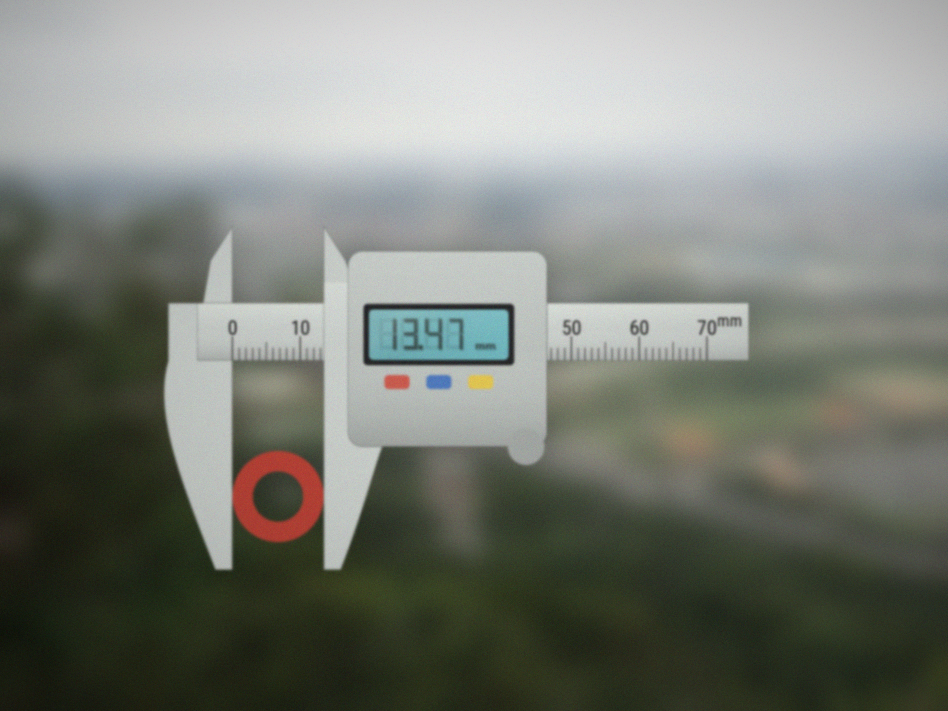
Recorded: 13.47 mm
